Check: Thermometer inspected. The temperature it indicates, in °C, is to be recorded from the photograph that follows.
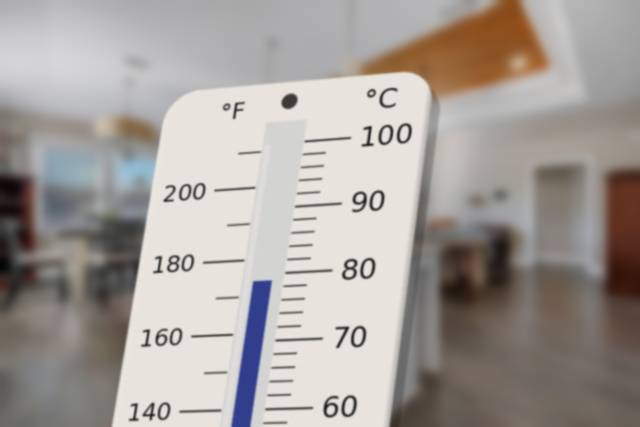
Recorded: 79 °C
